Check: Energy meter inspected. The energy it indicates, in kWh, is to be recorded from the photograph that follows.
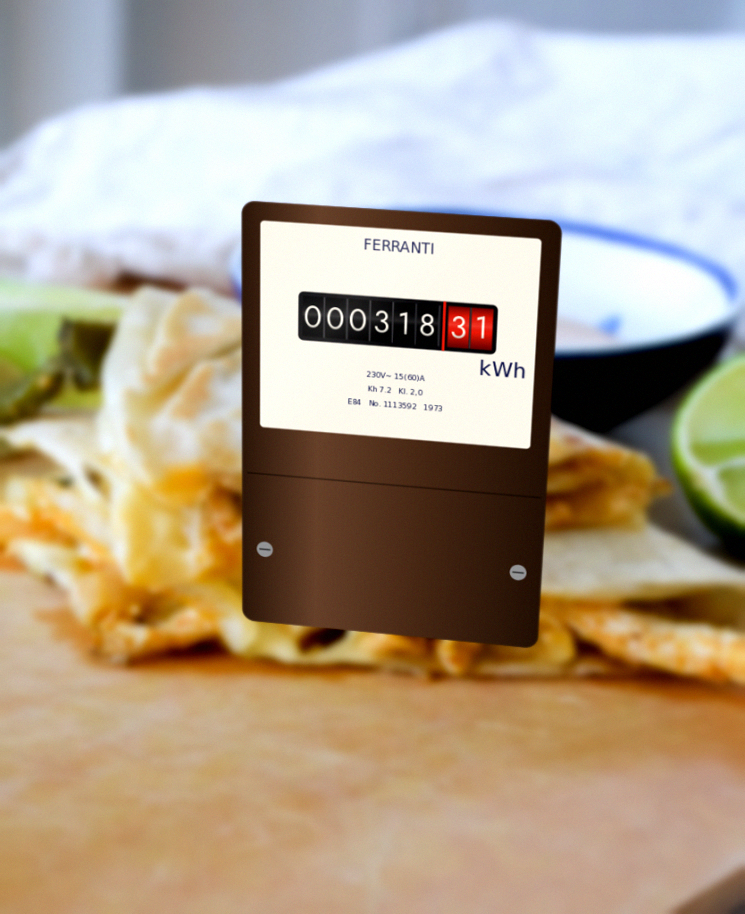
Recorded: 318.31 kWh
